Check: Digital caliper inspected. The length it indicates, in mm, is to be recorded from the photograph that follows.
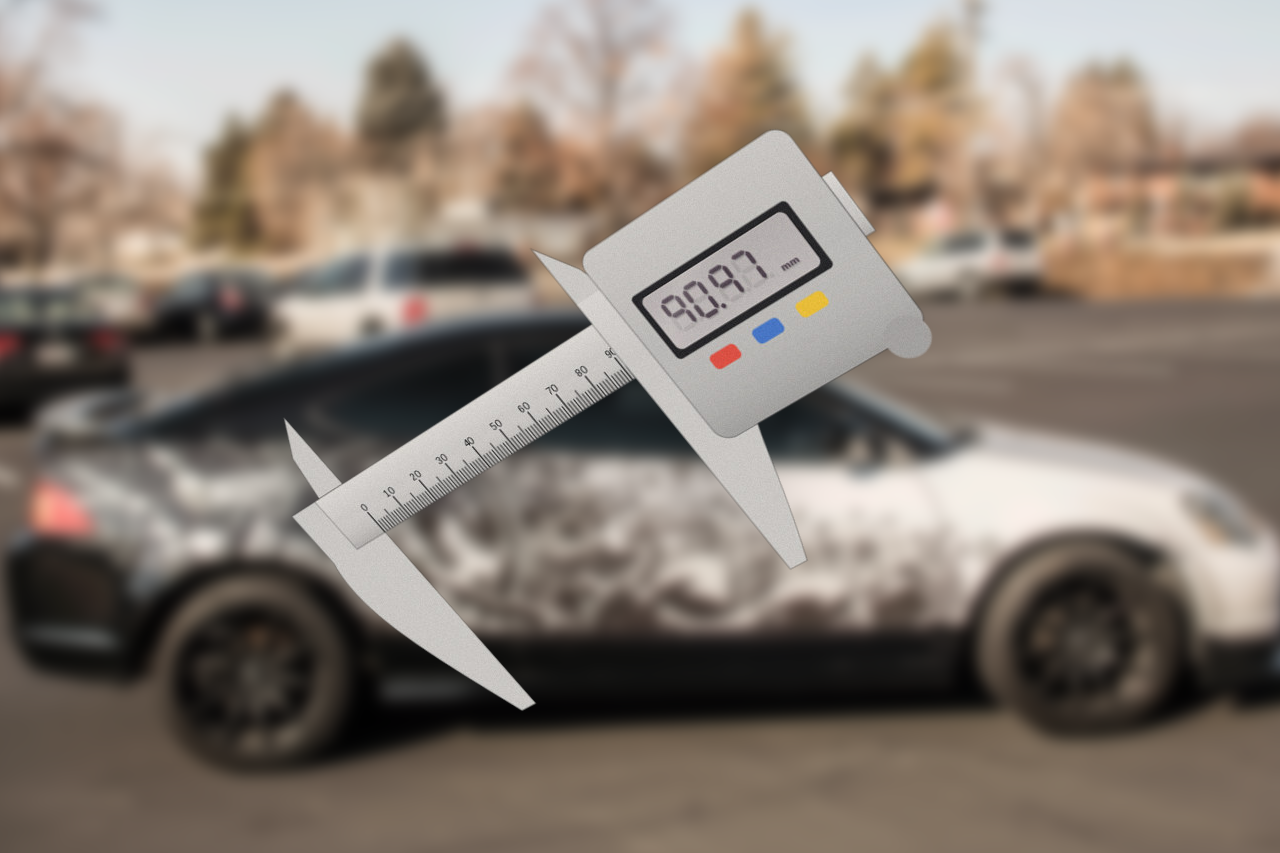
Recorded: 90.97 mm
